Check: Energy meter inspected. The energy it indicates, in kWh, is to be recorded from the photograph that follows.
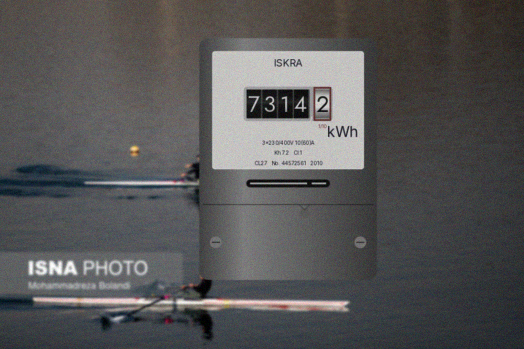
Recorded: 7314.2 kWh
